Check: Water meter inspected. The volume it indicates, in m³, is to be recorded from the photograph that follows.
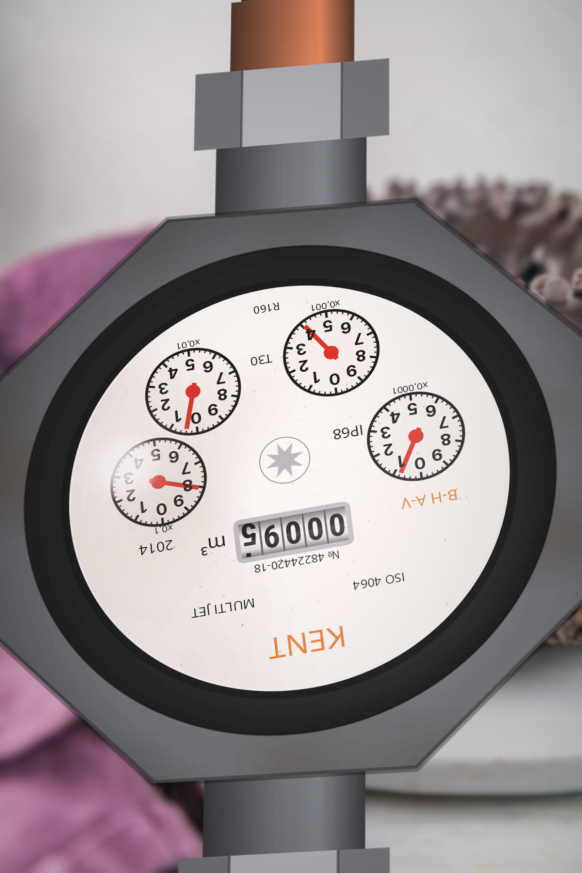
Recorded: 94.8040 m³
